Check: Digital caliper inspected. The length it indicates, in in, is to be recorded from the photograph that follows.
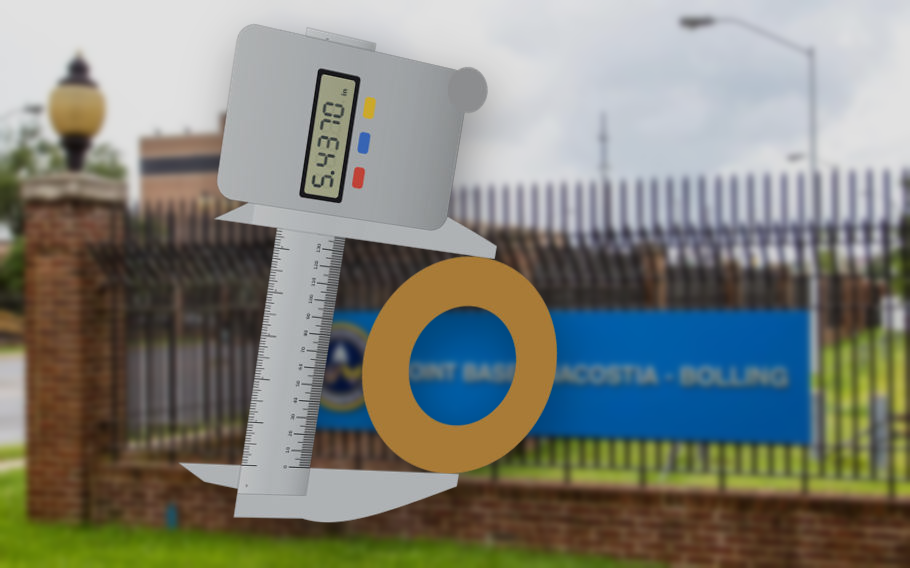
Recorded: 5.4370 in
